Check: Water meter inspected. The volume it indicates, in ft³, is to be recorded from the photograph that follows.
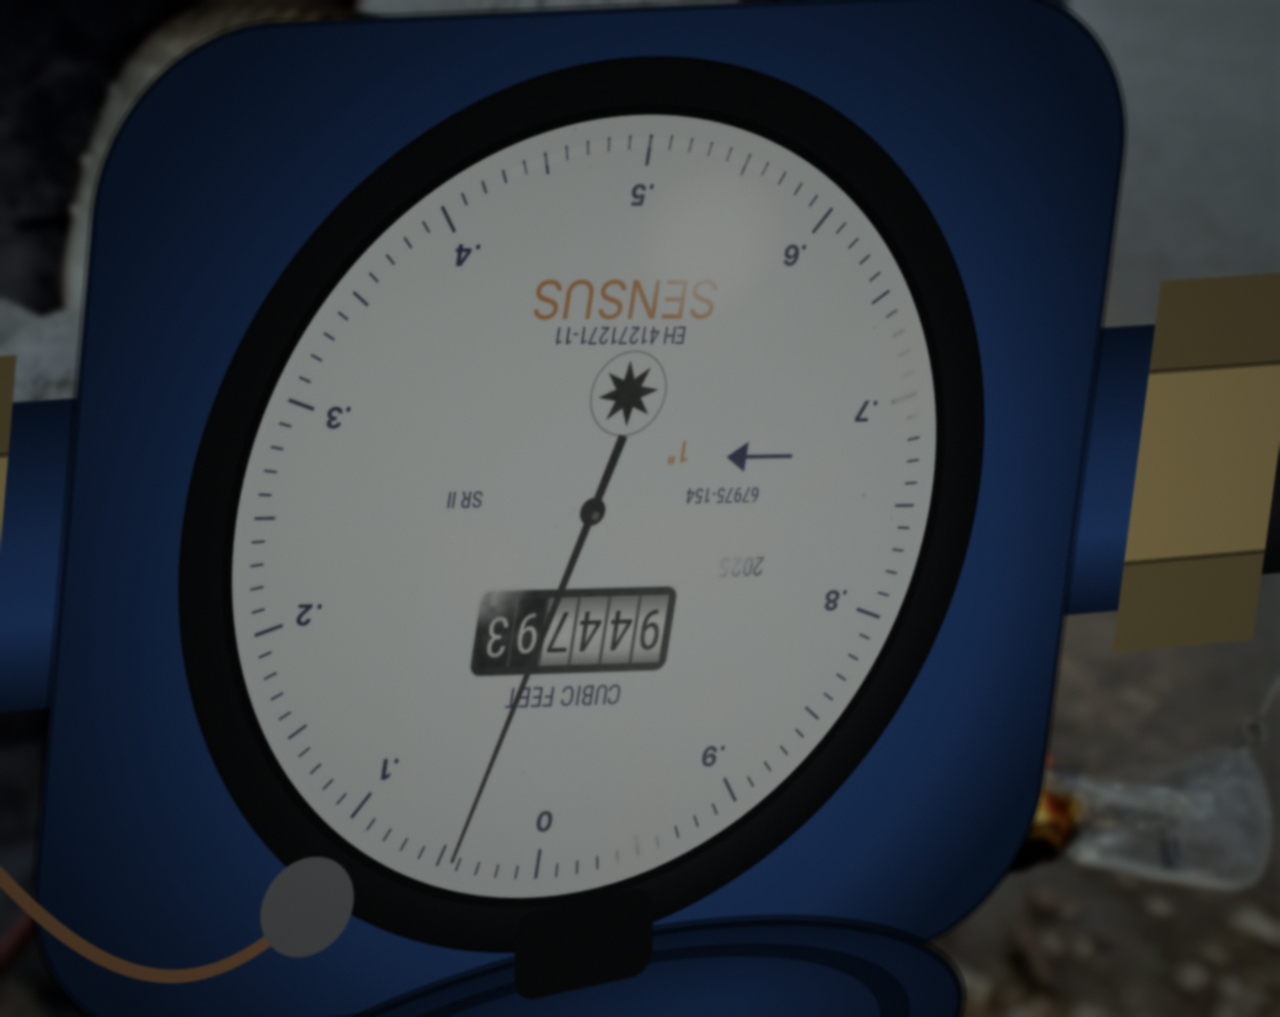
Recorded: 944793.04 ft³
